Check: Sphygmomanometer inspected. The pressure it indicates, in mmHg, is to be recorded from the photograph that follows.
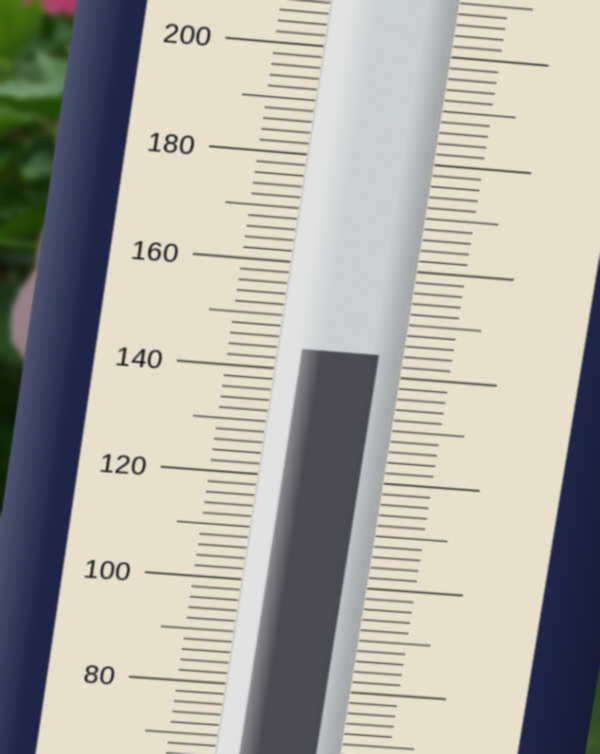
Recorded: 144 mmHg
